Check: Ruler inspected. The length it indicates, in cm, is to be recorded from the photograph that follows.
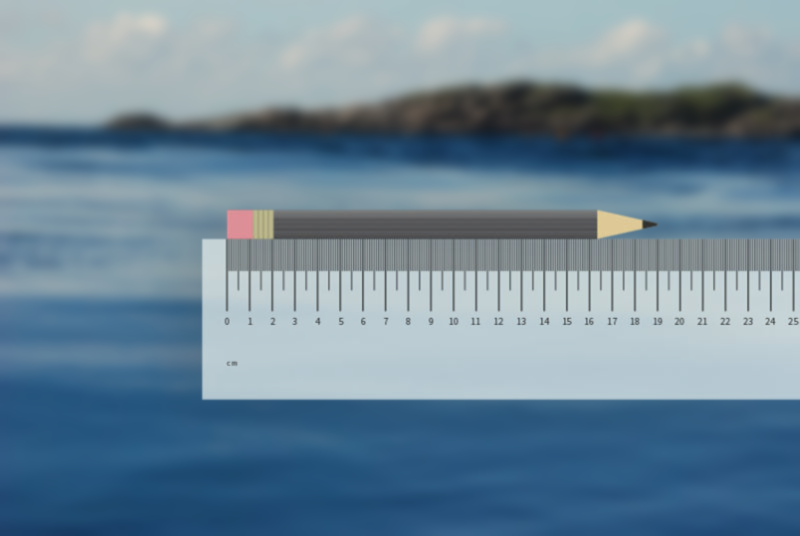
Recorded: 19 cm
